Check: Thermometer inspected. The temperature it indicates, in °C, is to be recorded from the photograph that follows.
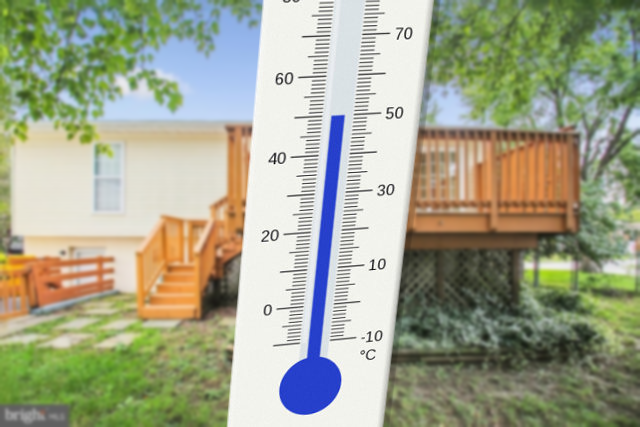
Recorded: 50 °C
